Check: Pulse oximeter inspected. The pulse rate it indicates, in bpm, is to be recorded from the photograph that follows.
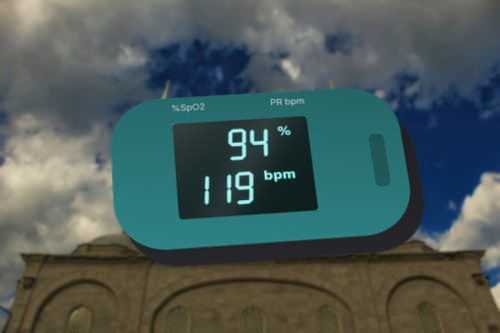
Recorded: 119 bpm
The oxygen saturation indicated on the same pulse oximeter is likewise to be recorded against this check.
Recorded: 94 %
